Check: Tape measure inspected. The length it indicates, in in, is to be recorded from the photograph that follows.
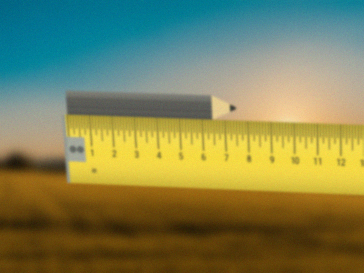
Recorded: 7.5 in
